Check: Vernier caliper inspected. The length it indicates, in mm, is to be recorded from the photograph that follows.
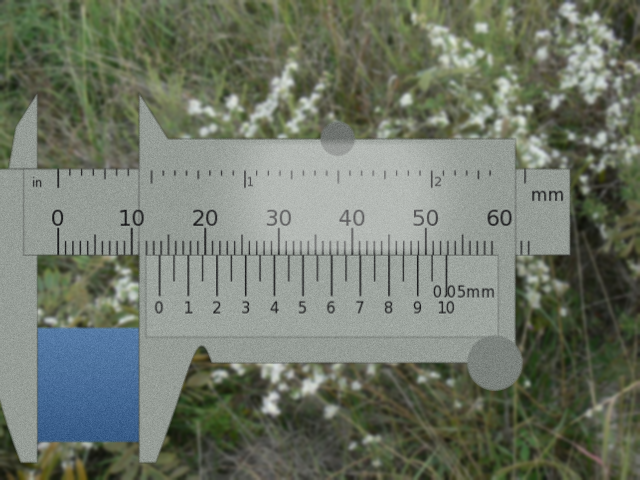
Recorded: 13.8 mm
